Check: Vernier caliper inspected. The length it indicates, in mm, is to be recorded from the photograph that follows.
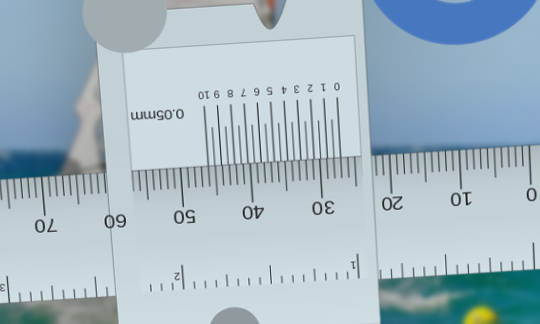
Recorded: 27.0 mm
